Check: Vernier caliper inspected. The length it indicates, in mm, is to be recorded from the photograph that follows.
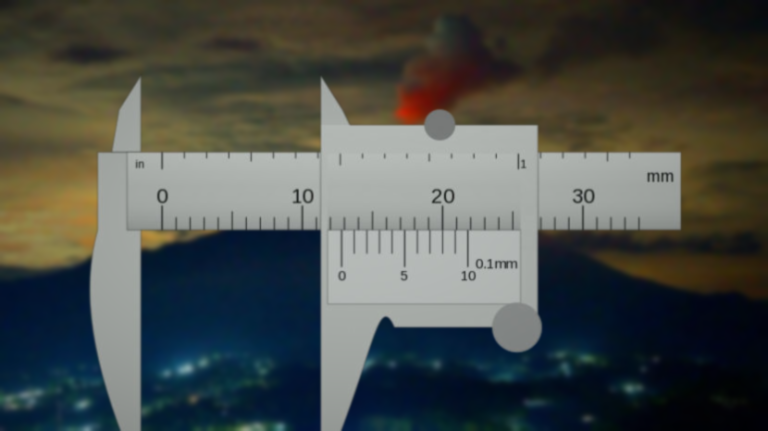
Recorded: 12.8 mm
